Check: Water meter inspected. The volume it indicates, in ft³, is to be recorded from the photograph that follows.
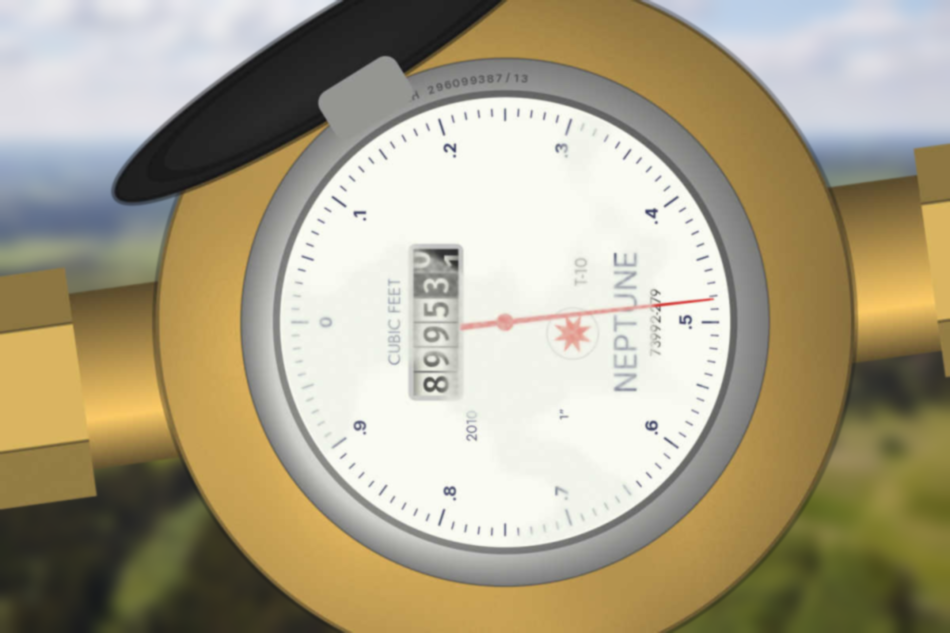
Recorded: 899530.48 ft³
